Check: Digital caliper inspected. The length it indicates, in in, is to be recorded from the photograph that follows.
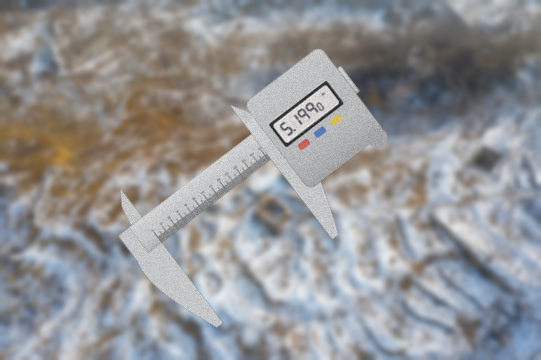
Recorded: 5.1990 in
